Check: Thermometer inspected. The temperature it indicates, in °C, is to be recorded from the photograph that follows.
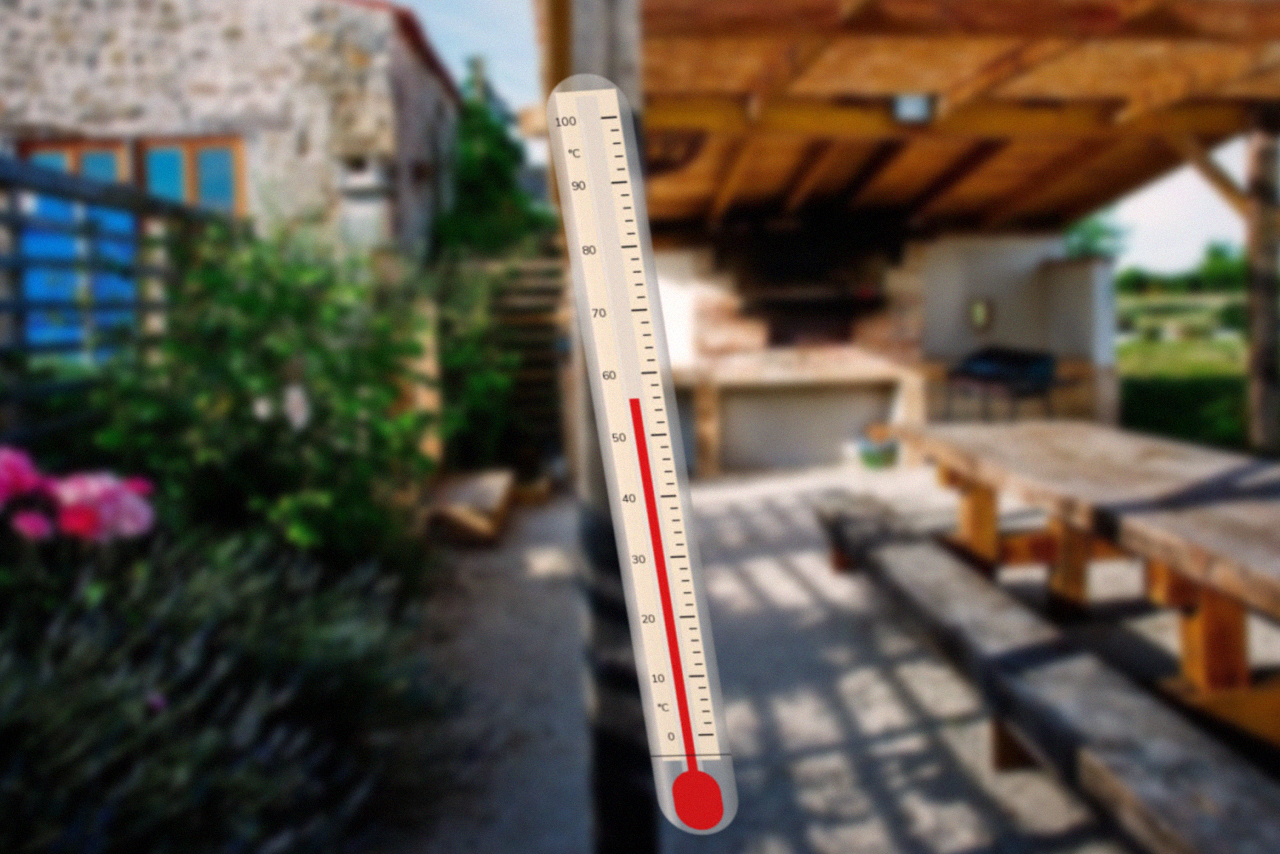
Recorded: 56 °C
